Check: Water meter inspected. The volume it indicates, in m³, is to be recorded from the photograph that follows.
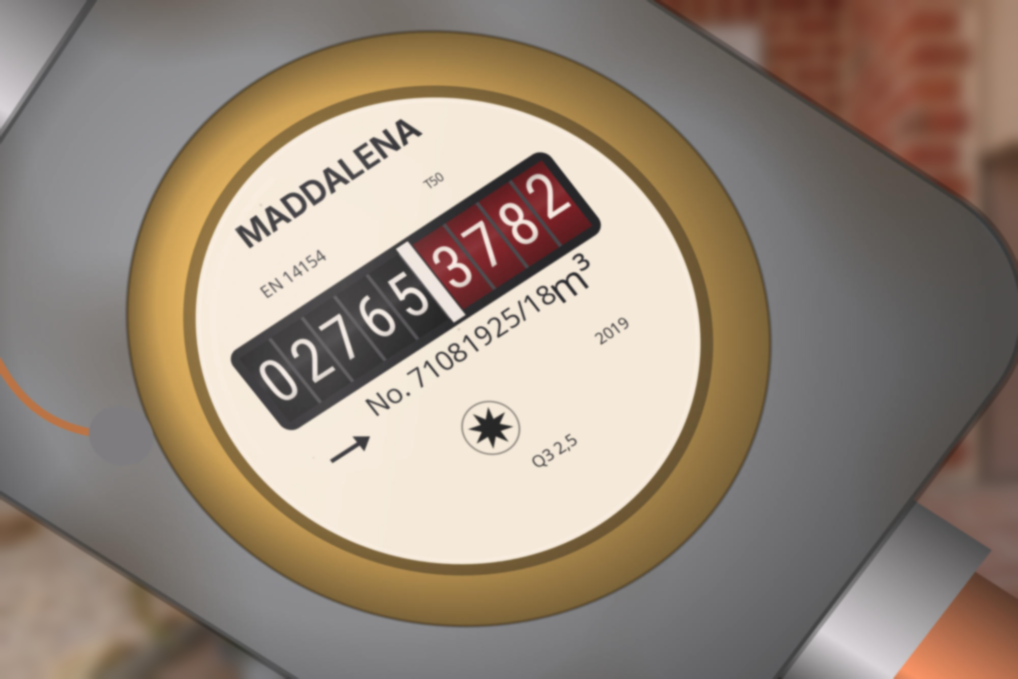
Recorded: 2765.3782 m³
